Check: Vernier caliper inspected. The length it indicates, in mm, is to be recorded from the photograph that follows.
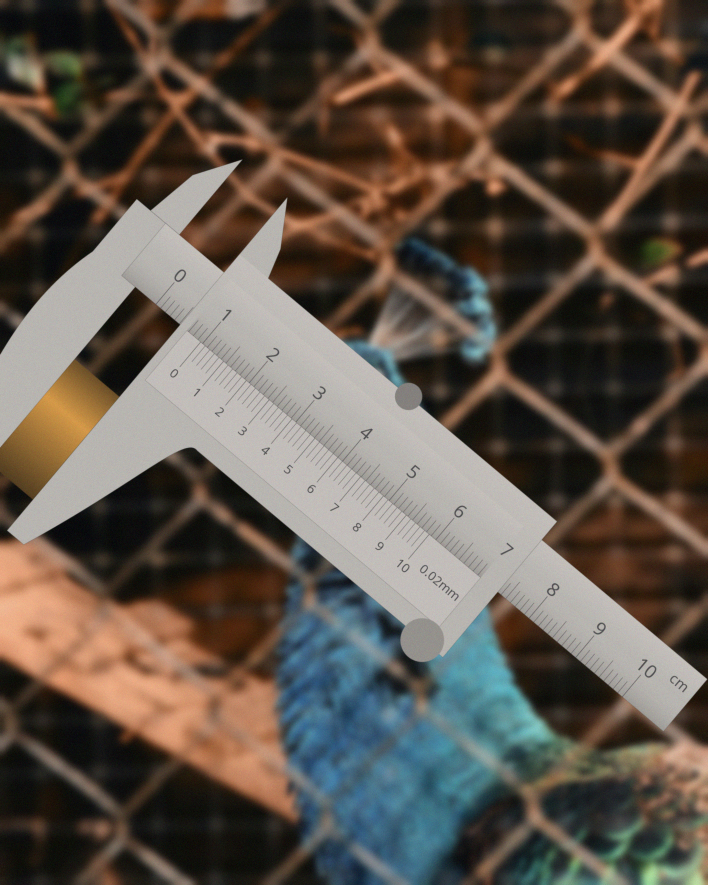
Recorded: 9.6 mm
